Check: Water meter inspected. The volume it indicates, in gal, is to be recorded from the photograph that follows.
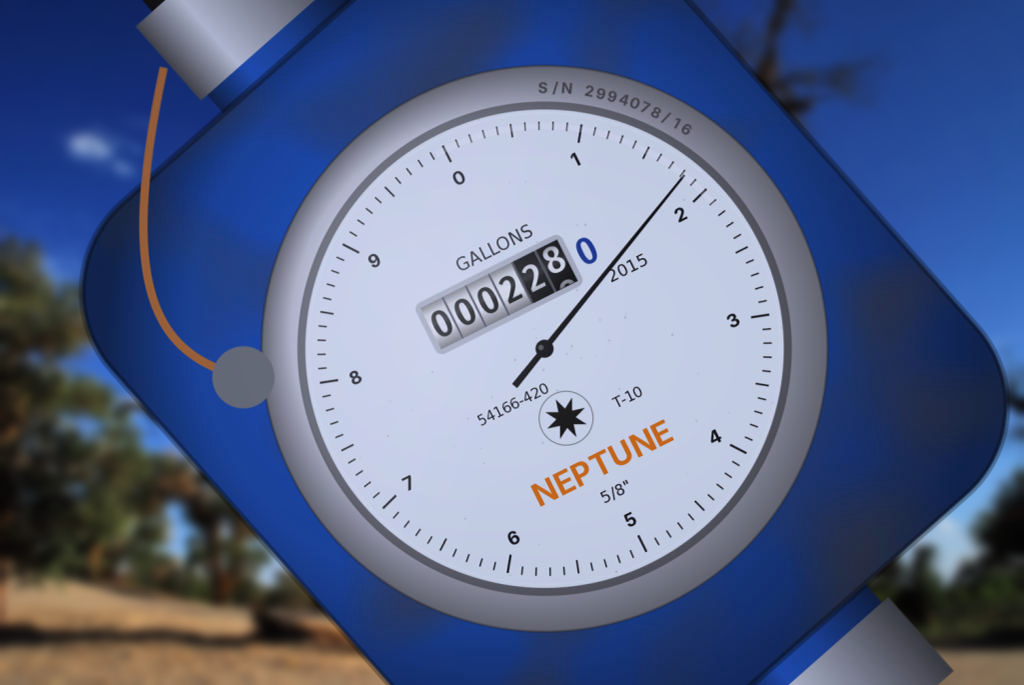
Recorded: 2281.8 gal
